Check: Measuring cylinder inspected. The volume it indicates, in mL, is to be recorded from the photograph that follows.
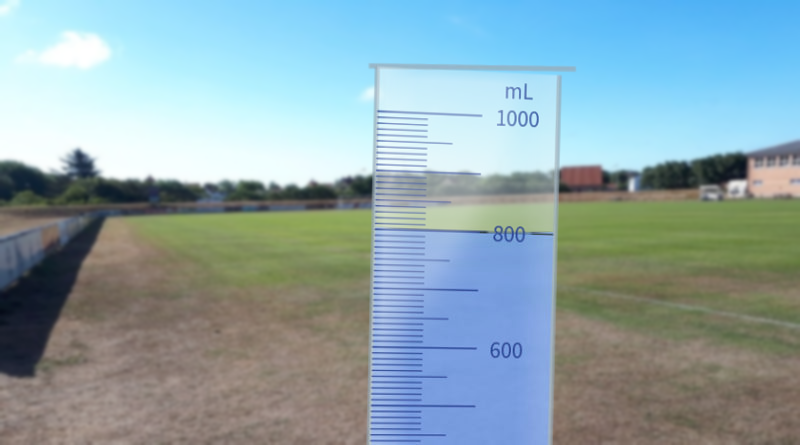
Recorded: 800 mL
